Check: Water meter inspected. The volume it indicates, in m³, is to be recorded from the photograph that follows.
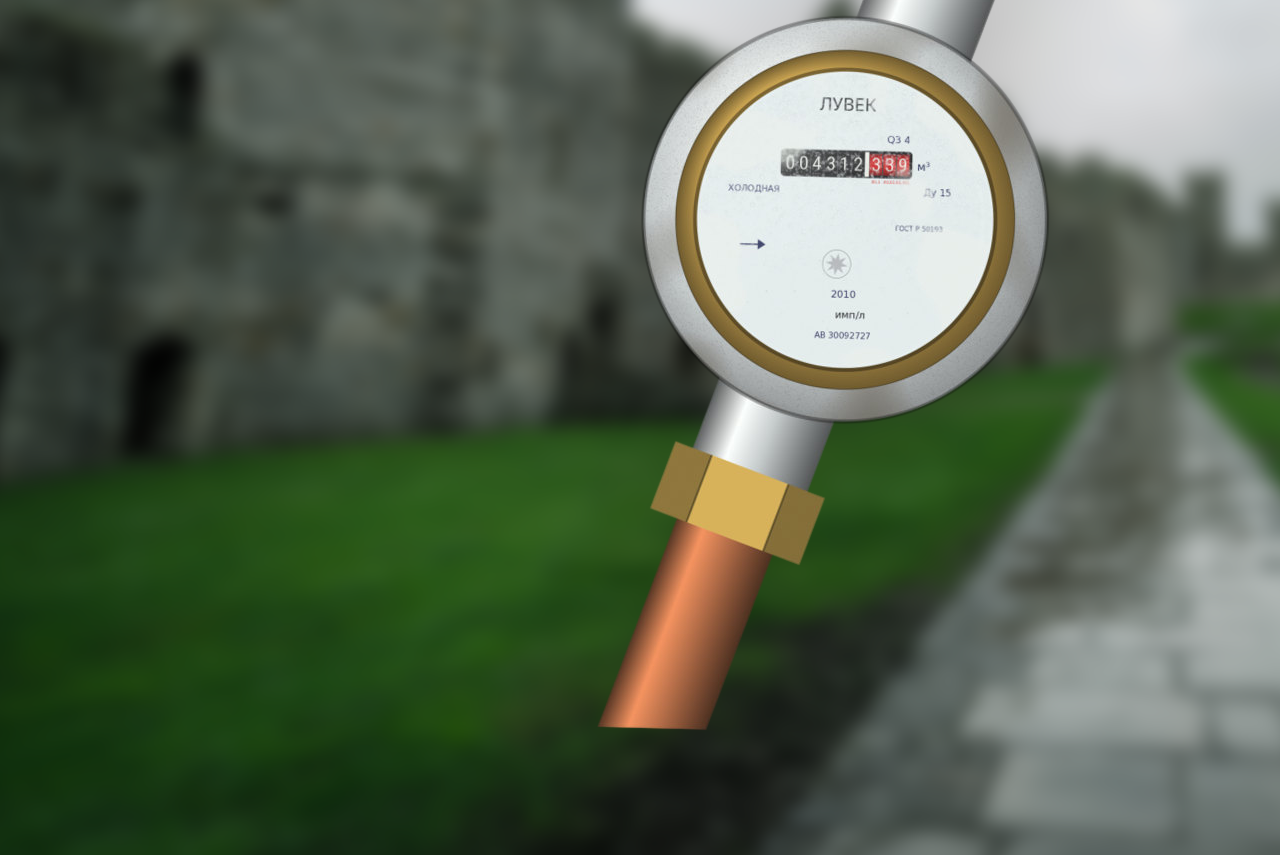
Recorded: 4312.339 m³
